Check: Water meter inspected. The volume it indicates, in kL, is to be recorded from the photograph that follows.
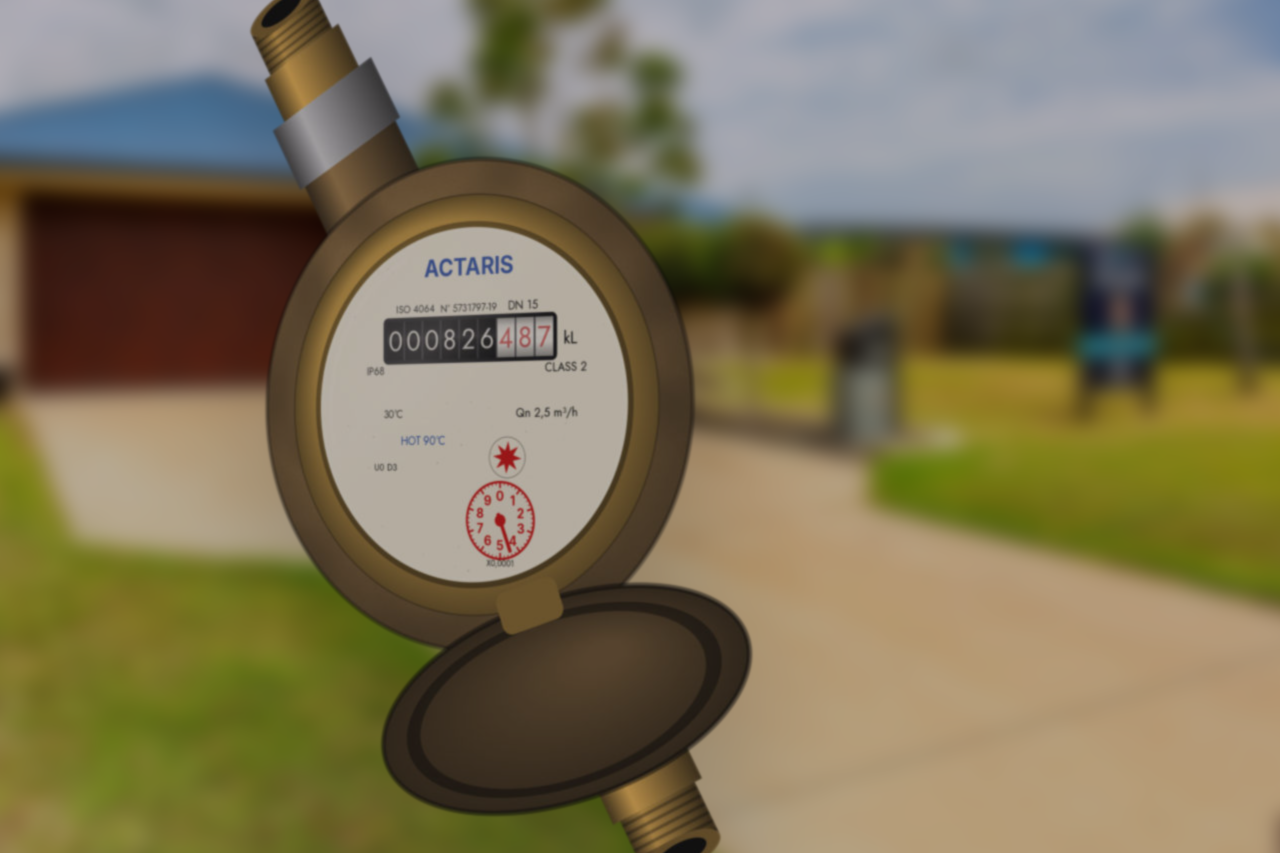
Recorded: 826.4874 kL
